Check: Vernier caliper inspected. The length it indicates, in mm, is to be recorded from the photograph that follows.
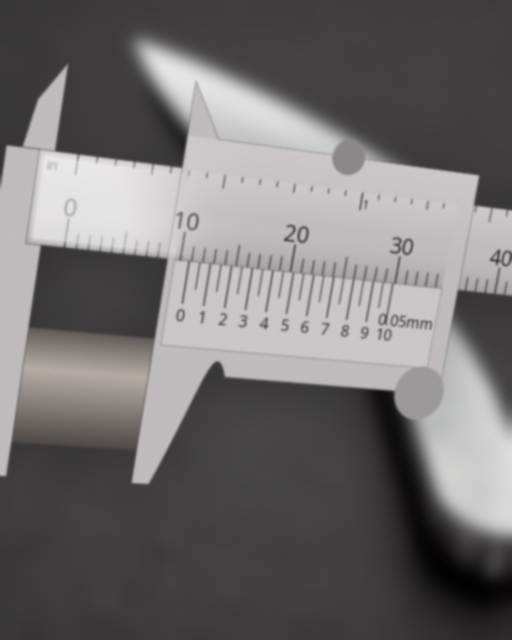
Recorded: 10.8 mm
